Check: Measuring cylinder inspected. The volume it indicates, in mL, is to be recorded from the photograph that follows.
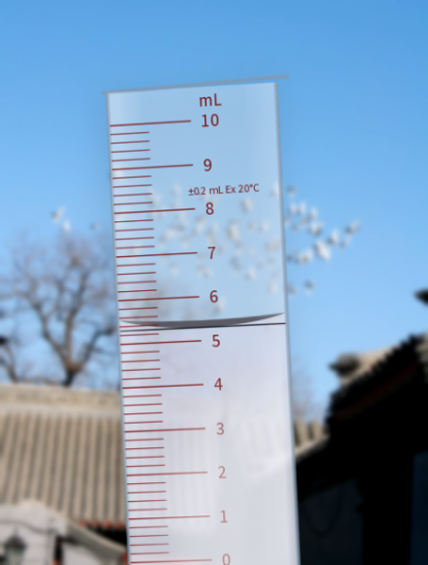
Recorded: 5.3 mL
